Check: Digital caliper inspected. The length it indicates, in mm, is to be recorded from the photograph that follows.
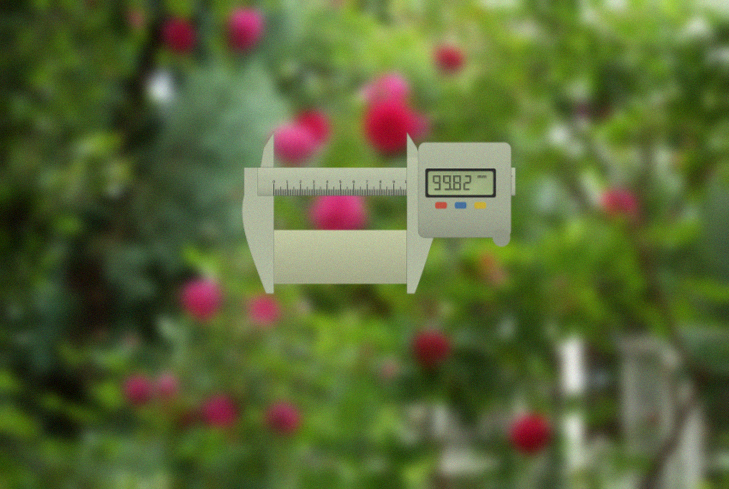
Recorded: 99.82 mm
